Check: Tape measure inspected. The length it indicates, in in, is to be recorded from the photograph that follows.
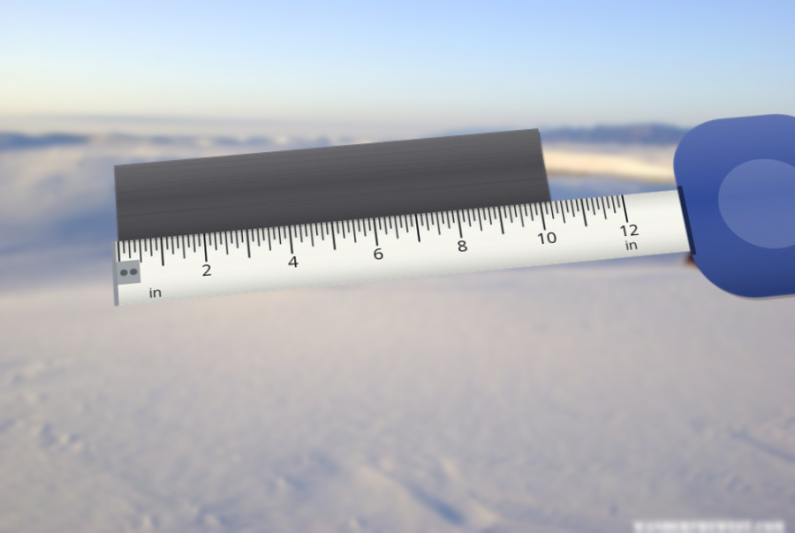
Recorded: 10.25 in
